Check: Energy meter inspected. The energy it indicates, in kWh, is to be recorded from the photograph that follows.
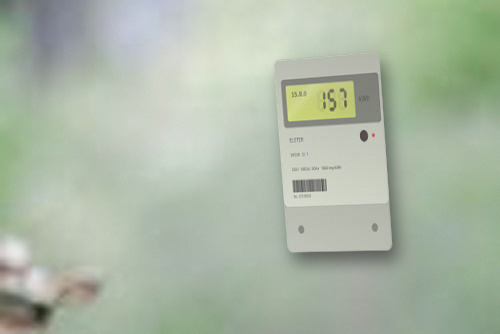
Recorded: 157 kWh
